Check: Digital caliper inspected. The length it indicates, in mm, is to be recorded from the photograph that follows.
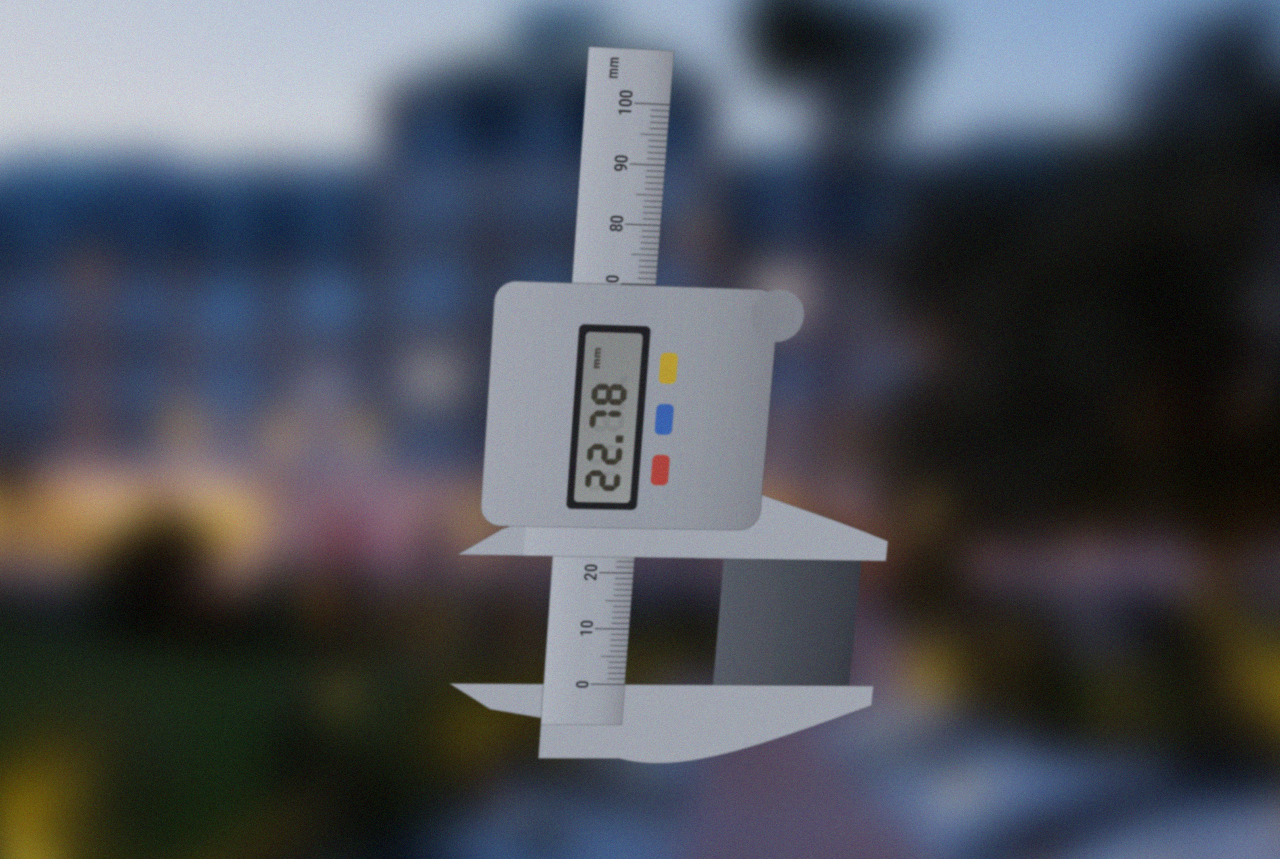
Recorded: 22.78 mm
